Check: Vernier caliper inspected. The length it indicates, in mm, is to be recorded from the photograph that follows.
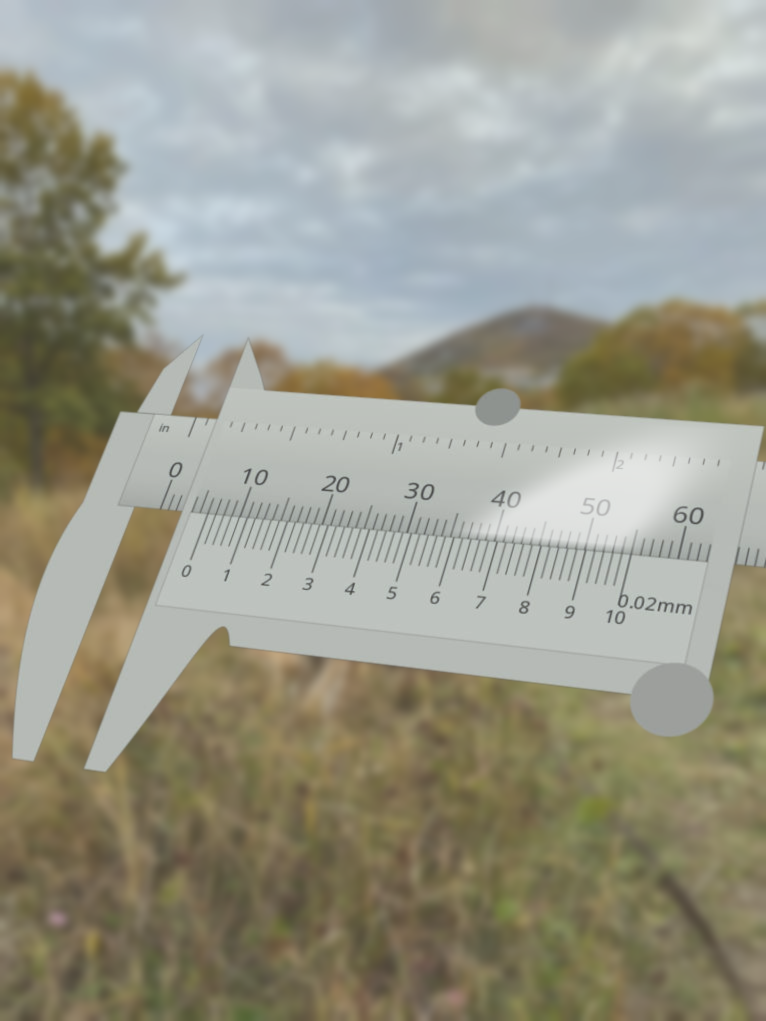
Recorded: 6.0 mm
